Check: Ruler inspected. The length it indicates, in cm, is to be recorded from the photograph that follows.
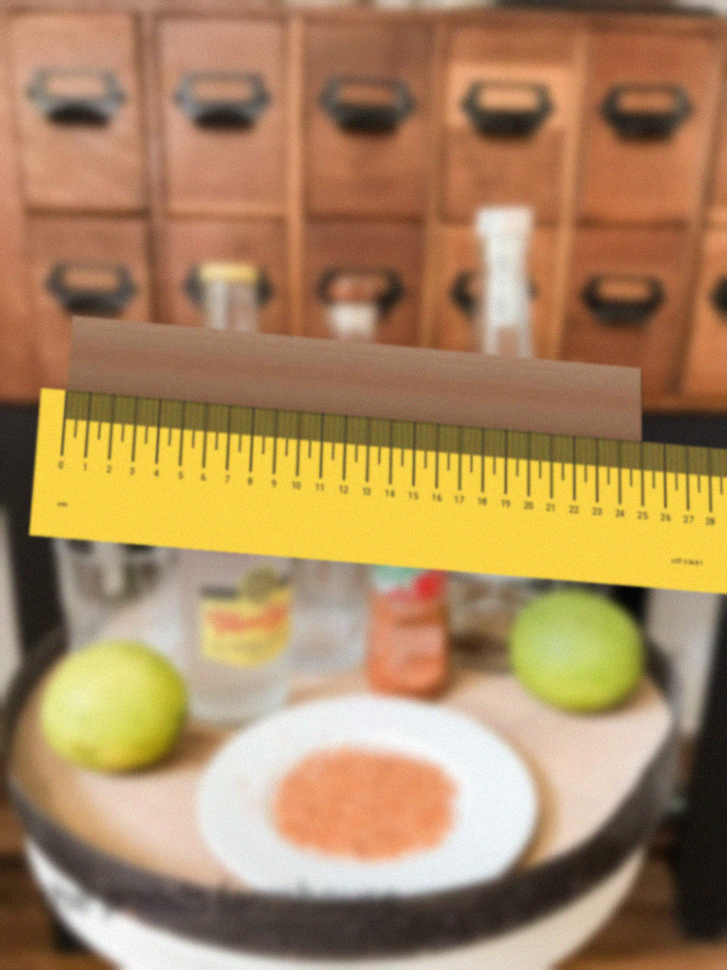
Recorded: 25 cm
